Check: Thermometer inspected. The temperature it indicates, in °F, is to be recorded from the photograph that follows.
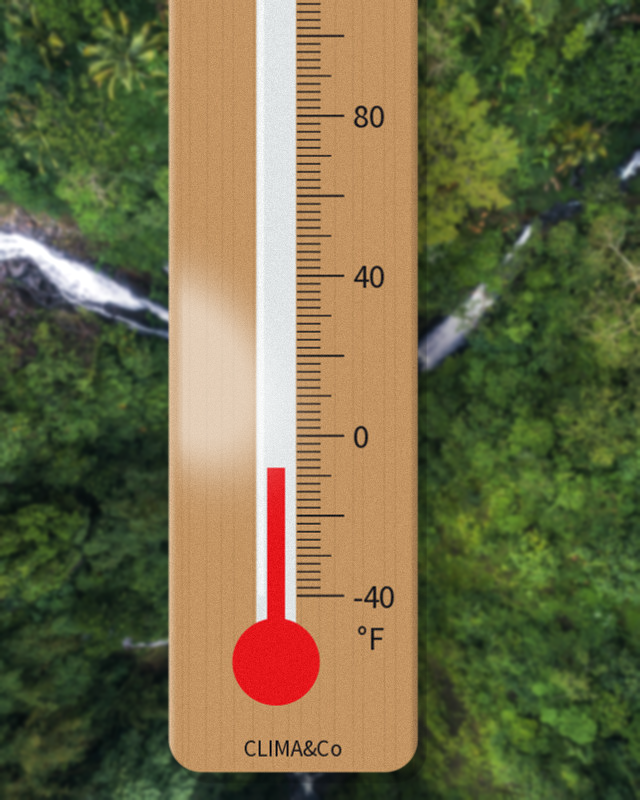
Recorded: -8 °F
